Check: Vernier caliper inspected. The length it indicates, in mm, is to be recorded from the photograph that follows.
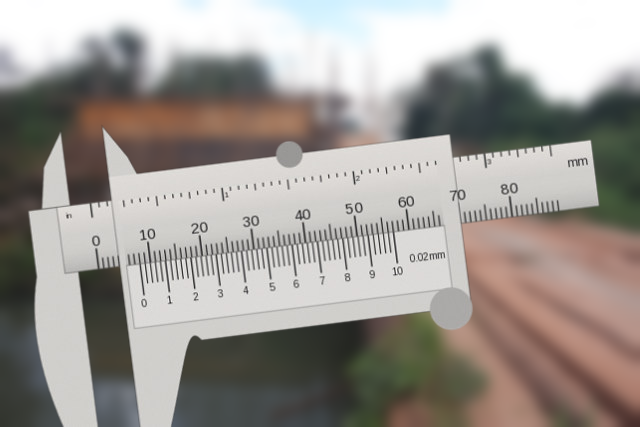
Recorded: 8.0 mm
